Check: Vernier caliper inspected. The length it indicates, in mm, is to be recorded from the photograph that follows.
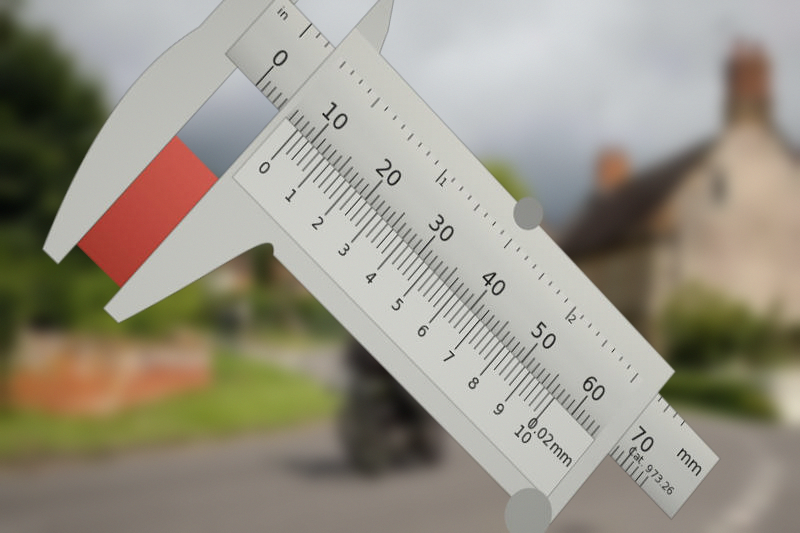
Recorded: 7.6 mm
